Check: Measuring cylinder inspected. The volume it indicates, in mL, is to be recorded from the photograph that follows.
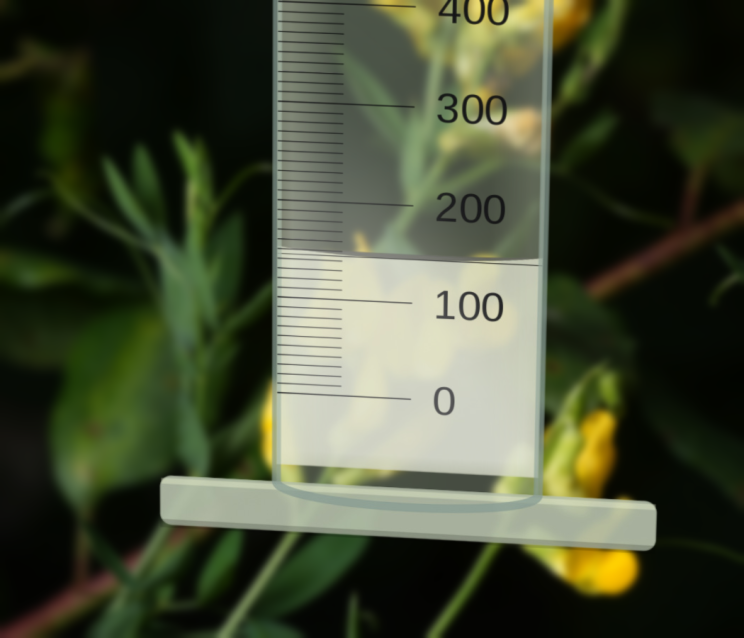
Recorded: 145 mL
